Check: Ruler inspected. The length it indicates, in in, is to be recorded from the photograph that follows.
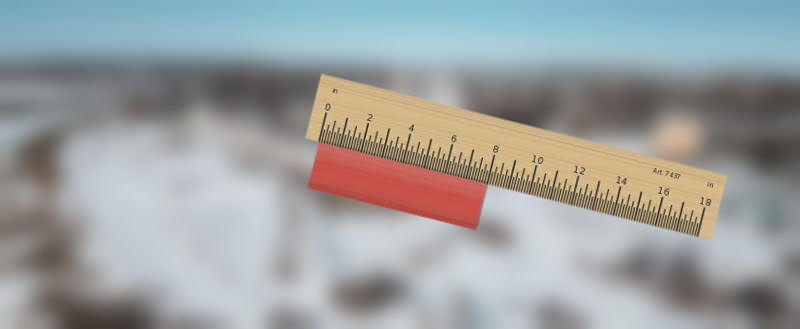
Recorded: 8 in
